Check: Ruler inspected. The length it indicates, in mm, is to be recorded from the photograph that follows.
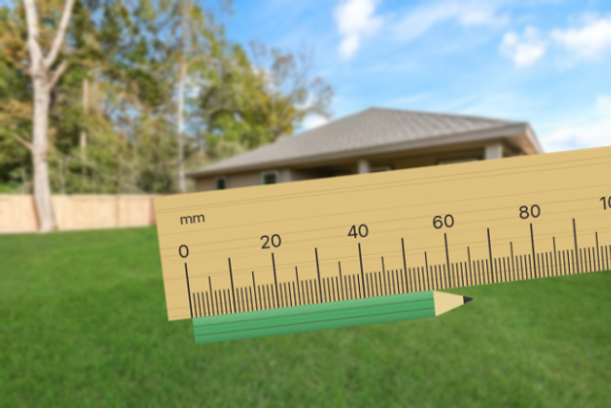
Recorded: 65 mm
